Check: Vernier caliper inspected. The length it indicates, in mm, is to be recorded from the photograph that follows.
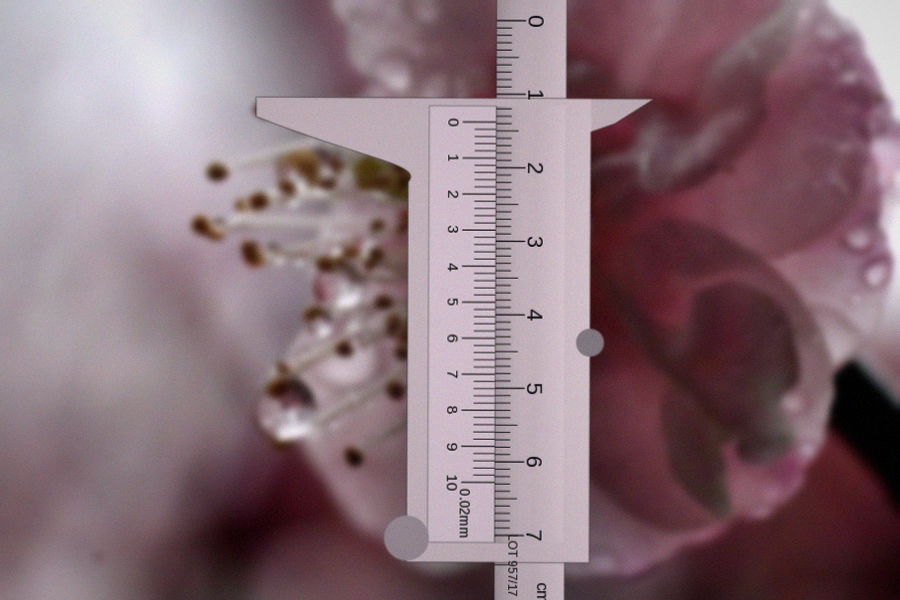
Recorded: 13.8 mm
